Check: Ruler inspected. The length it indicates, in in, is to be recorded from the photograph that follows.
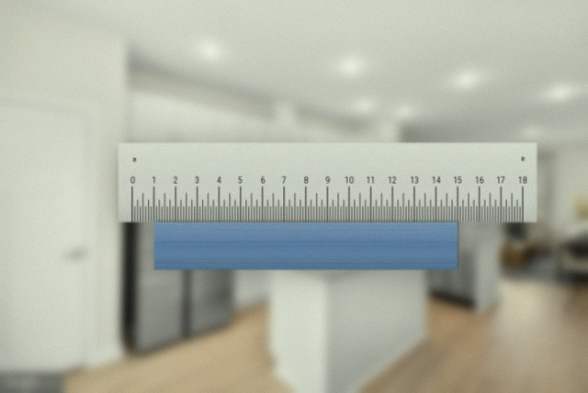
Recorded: 14 in
